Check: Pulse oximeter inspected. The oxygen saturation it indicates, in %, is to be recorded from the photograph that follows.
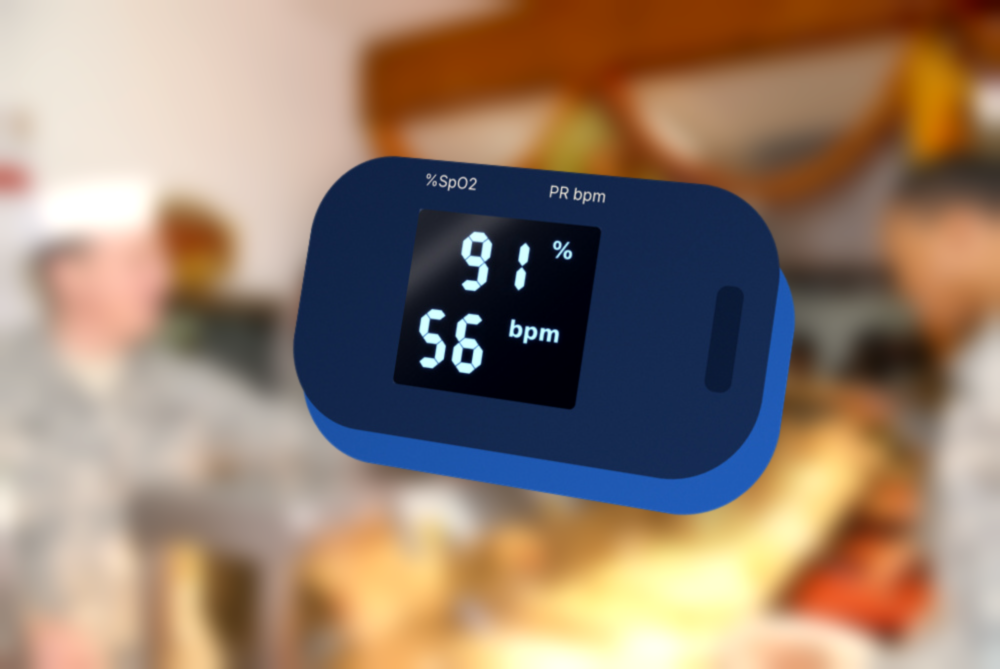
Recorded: 91 %
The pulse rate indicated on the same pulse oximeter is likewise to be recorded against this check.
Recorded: 56 bpm
